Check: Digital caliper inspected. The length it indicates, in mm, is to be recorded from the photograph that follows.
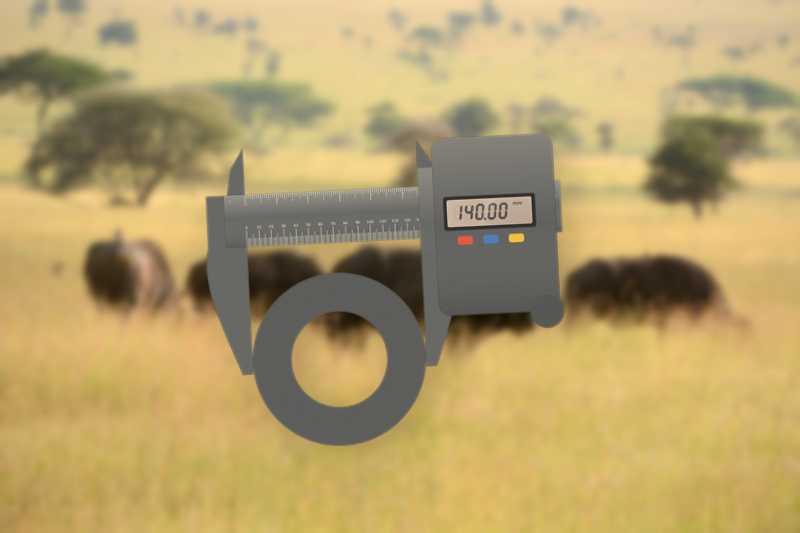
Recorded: 140.00 mm
